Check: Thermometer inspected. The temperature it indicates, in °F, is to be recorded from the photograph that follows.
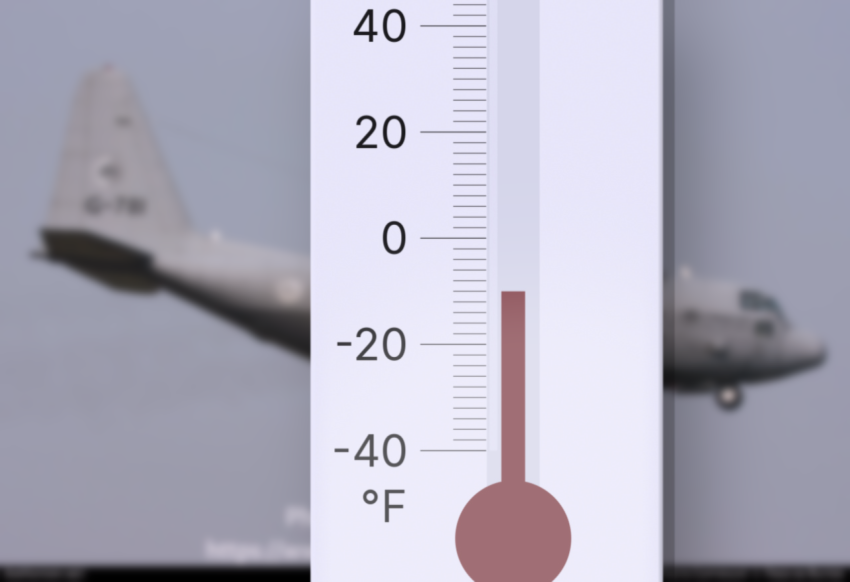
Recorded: -10 °F
